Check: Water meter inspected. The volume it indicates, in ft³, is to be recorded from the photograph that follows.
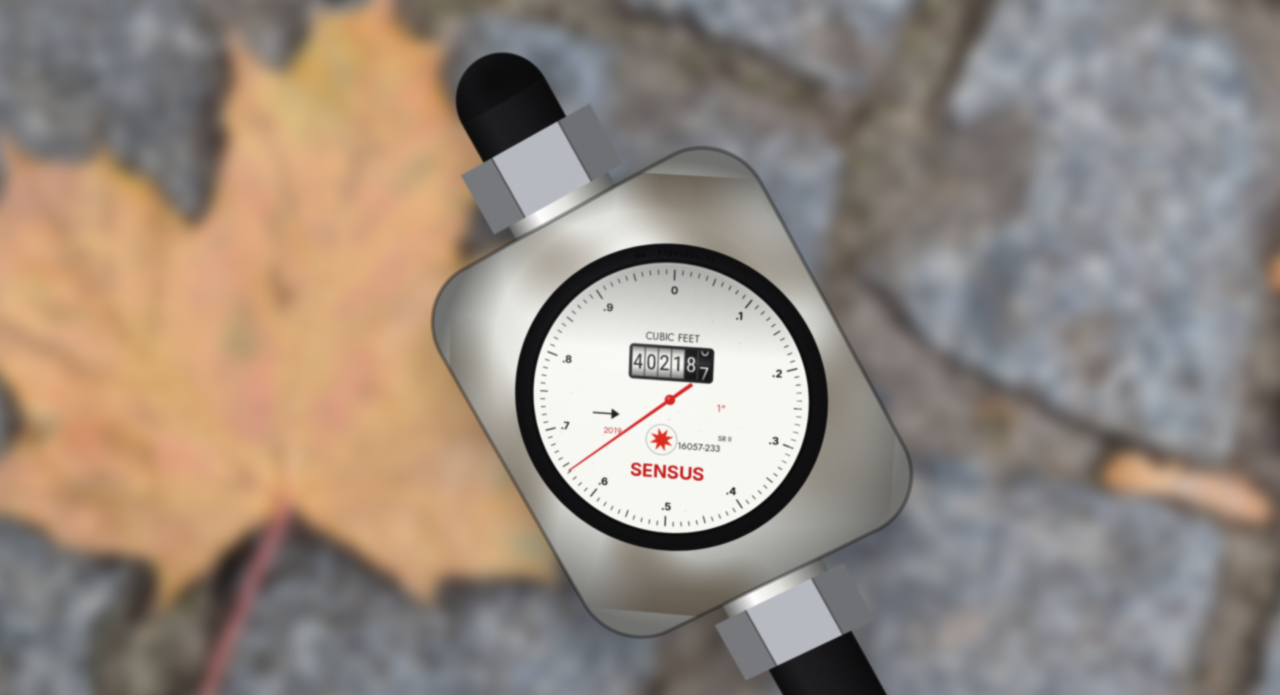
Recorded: 402186.64 ft³
